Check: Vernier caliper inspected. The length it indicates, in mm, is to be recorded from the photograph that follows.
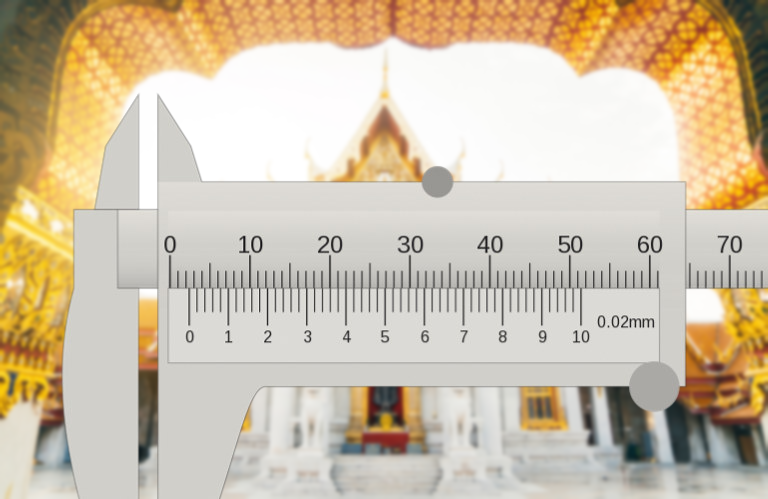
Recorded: 2.4 mm
